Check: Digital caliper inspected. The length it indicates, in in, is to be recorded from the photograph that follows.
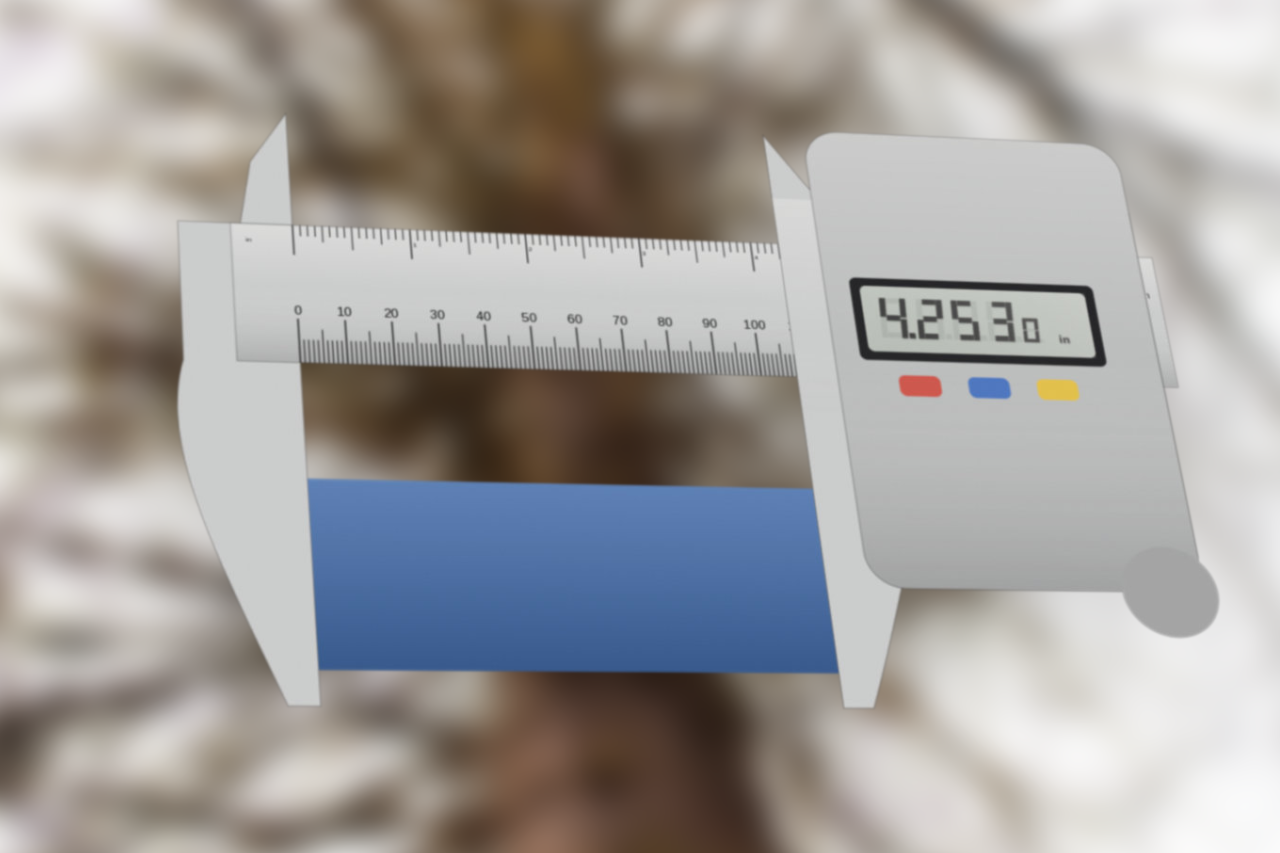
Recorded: 4.2530 in
